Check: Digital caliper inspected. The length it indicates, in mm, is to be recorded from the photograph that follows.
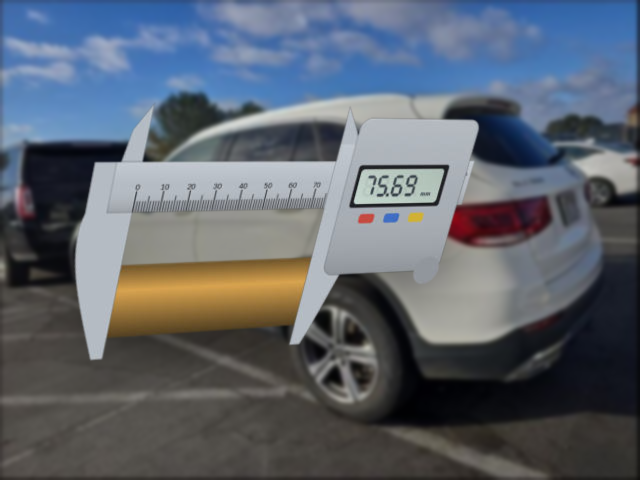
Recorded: 75.69 mm
